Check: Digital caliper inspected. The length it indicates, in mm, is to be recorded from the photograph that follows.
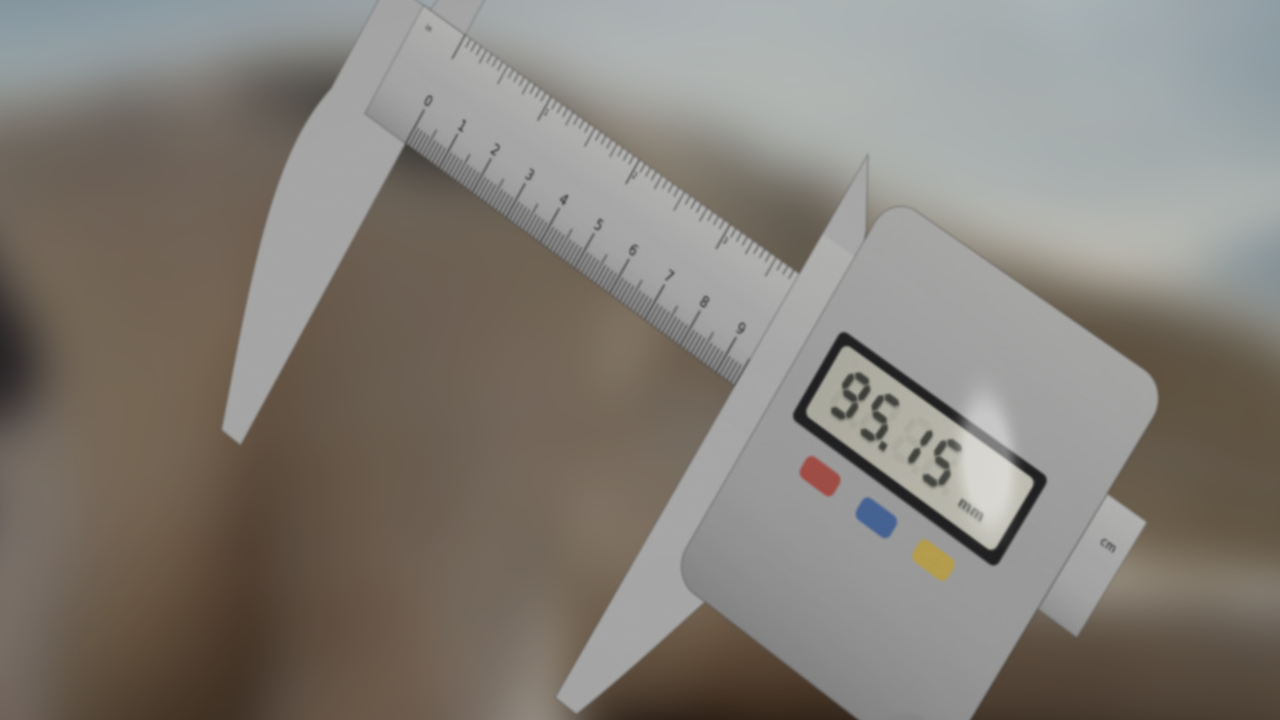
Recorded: 95.15 mm
